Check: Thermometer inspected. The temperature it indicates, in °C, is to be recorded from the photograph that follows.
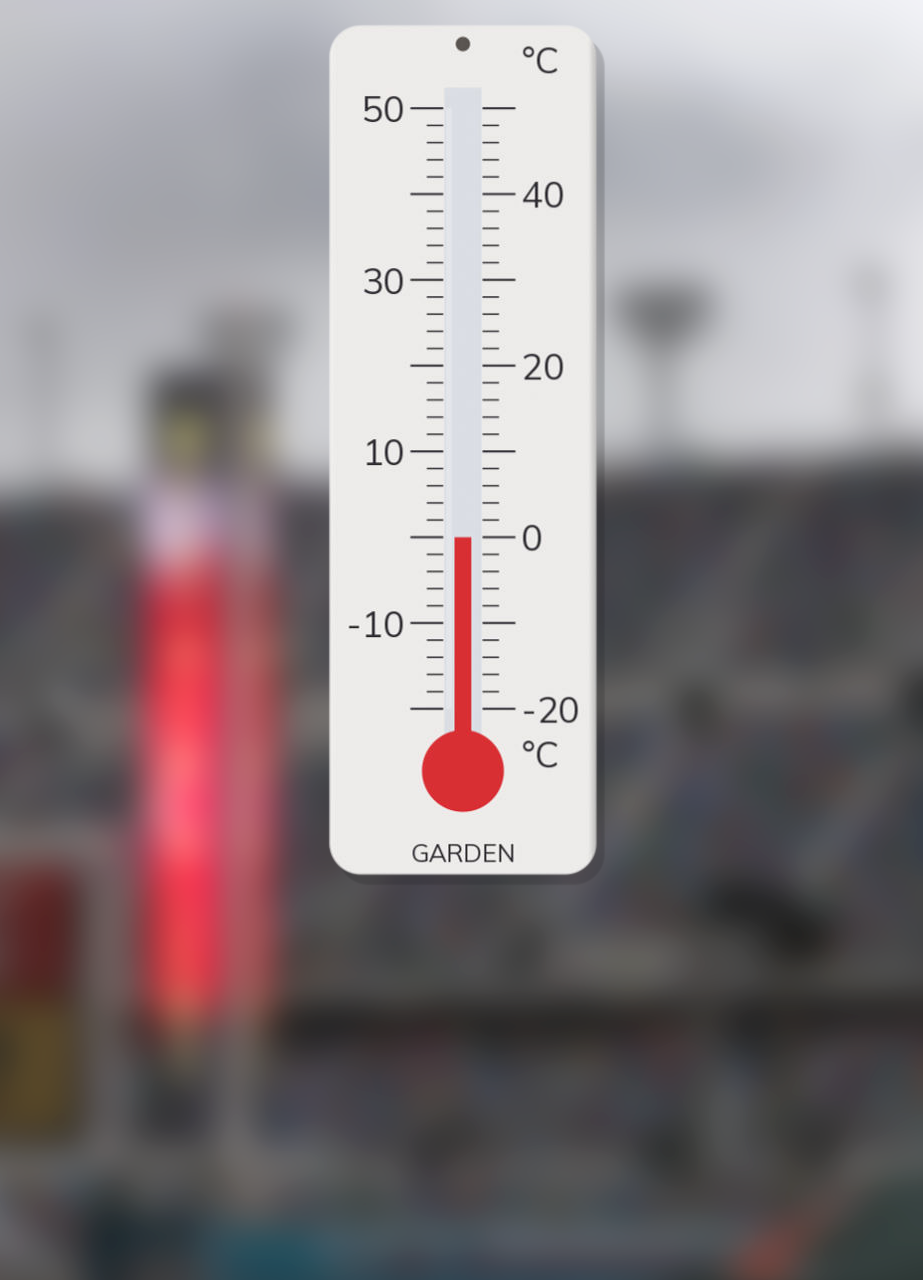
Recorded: 0 °C
